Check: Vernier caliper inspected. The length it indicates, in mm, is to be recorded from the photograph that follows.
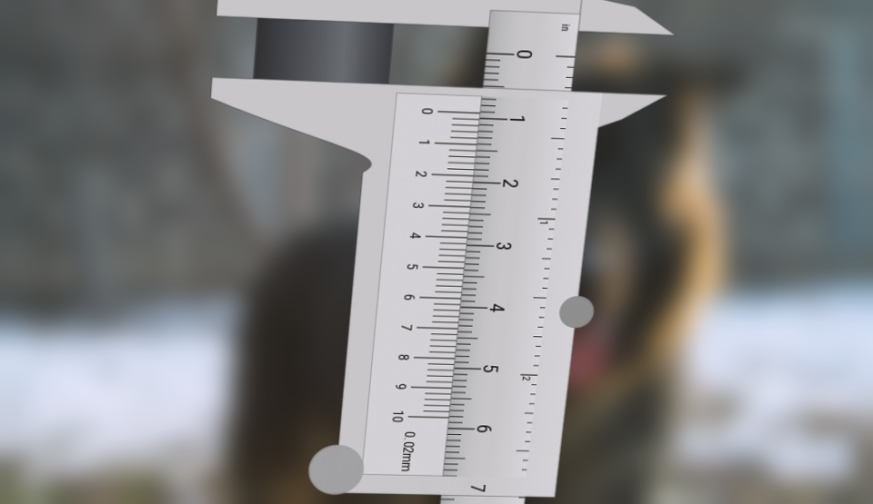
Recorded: 9.2 mm
